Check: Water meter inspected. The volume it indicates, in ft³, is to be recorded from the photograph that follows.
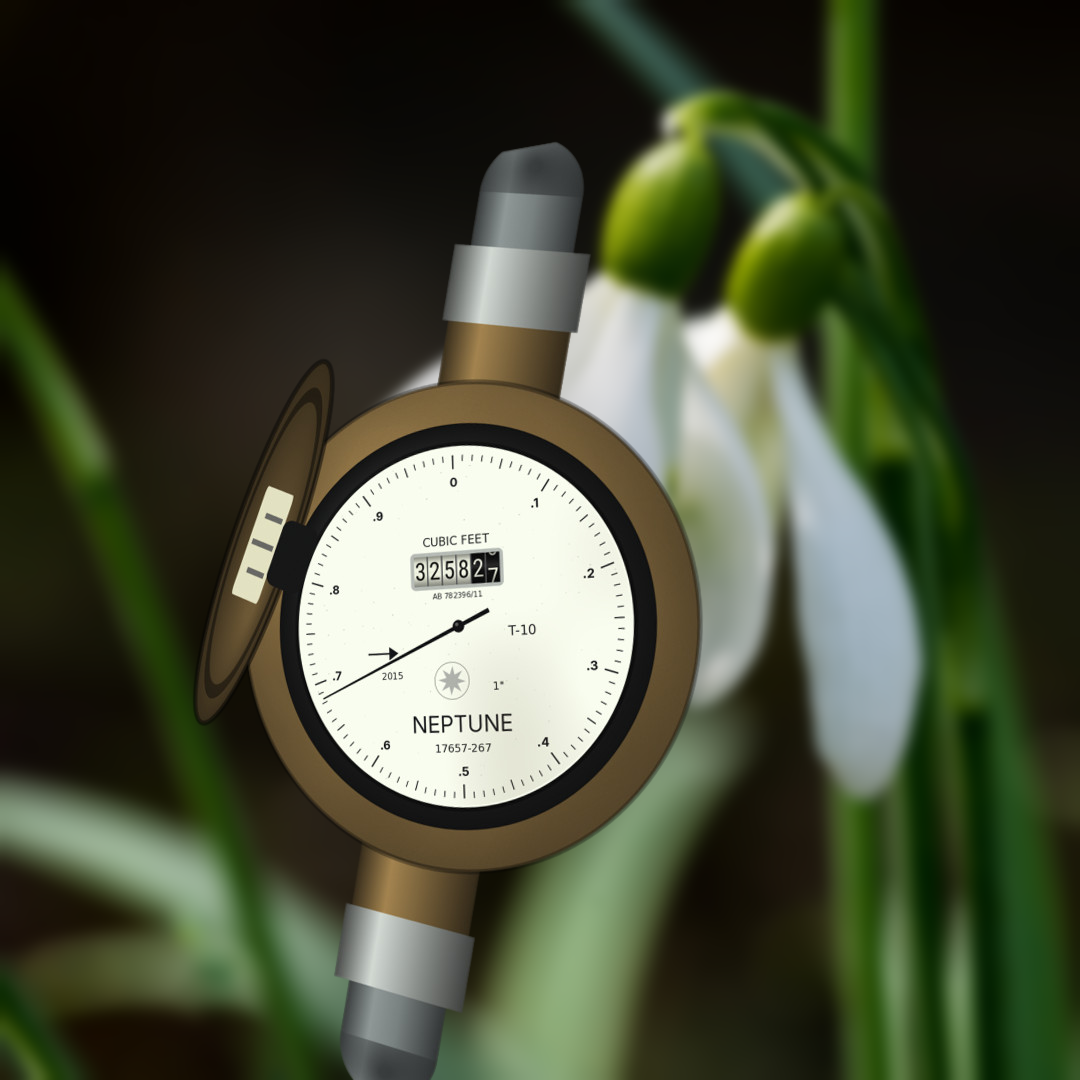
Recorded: 325826.68 ft³
